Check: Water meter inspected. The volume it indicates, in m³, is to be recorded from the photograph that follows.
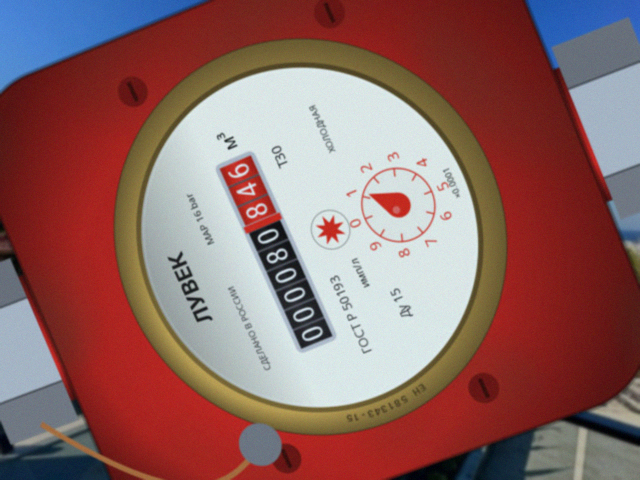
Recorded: 80.8461 m³
